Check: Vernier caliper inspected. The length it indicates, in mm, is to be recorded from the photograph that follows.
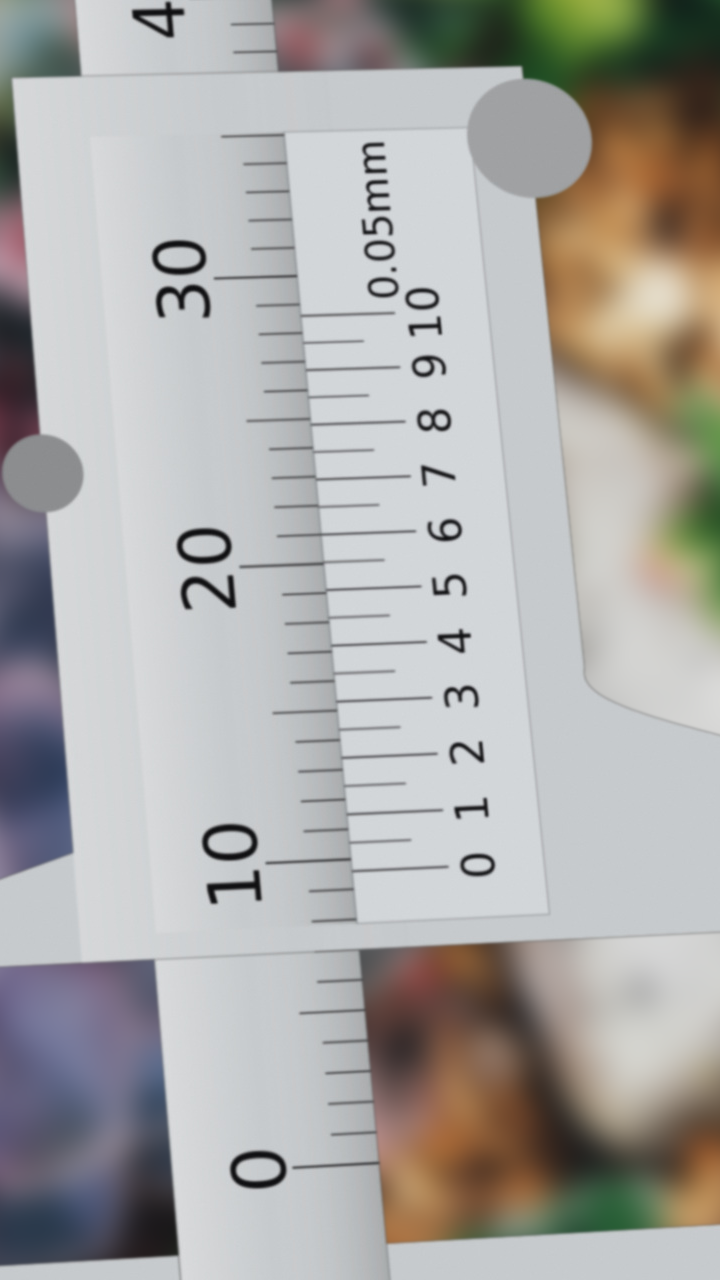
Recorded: 9.6 mm
